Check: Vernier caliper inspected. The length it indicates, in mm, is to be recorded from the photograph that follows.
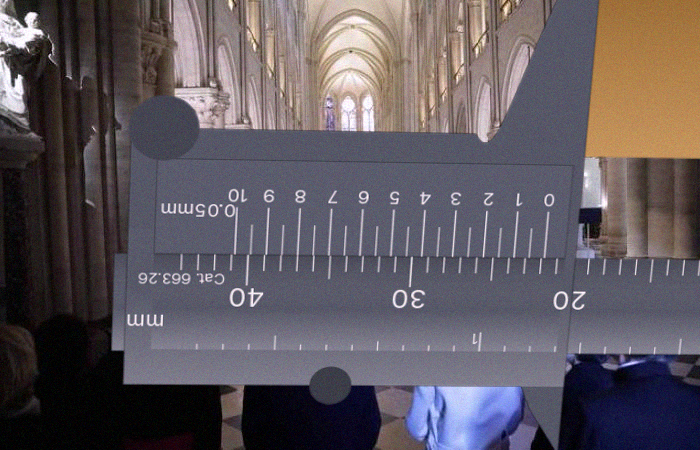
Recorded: 21.8 mm
